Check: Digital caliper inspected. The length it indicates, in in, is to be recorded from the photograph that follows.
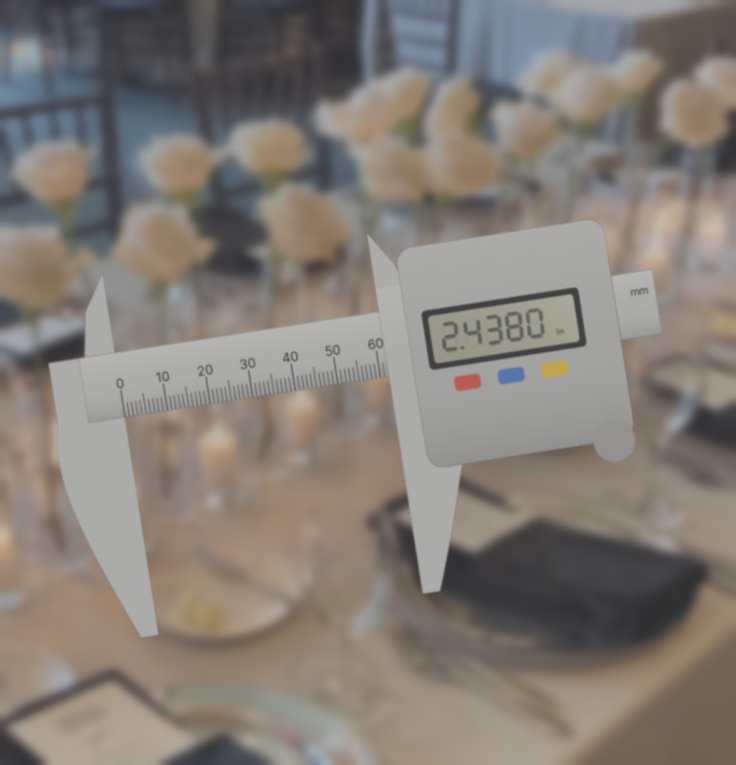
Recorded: 2.4380 in
